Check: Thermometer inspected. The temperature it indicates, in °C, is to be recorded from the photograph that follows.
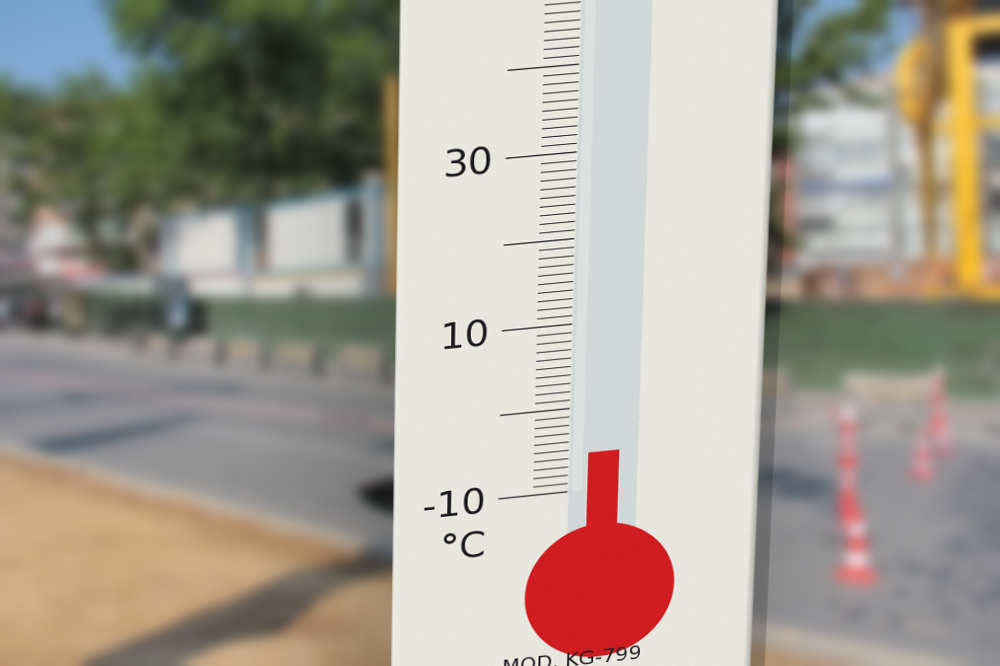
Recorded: -5.5 °C
